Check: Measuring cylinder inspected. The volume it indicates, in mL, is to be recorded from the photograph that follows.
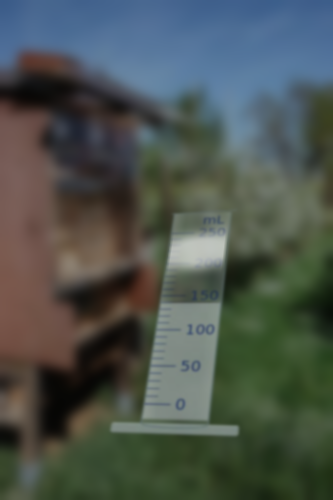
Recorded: 140 mL
